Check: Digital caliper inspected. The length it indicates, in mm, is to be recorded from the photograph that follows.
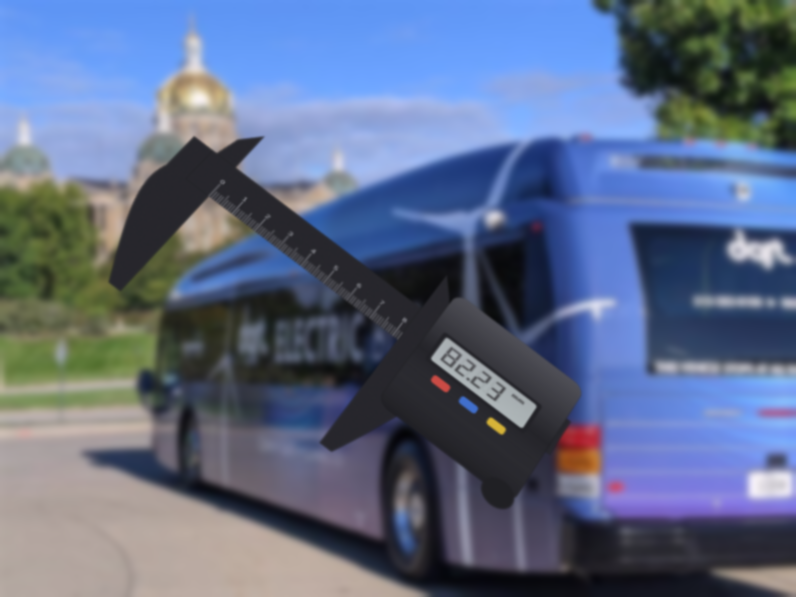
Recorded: 82.23 mm
